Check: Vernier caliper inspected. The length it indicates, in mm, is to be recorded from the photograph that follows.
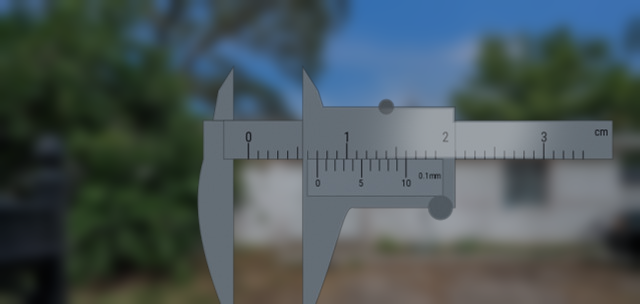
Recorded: 7.0 mm
